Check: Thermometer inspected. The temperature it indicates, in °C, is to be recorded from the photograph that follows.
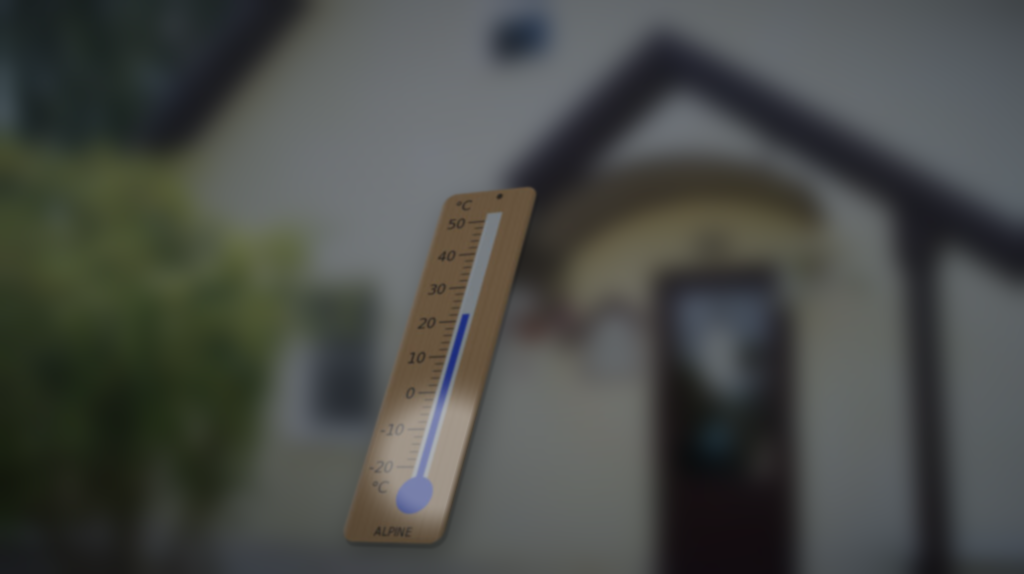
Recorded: 22 °C
